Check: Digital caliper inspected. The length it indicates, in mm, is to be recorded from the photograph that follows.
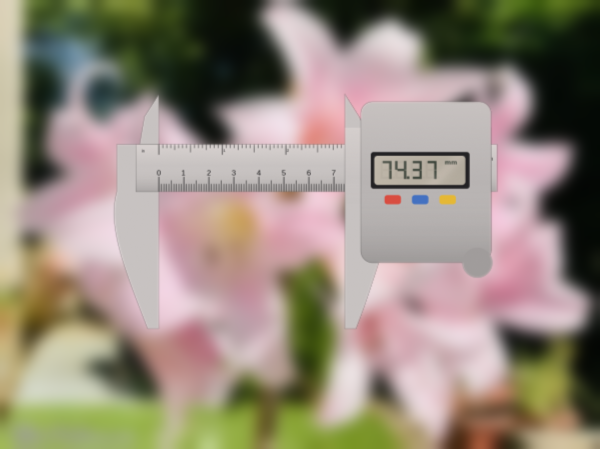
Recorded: 74.37 mm
